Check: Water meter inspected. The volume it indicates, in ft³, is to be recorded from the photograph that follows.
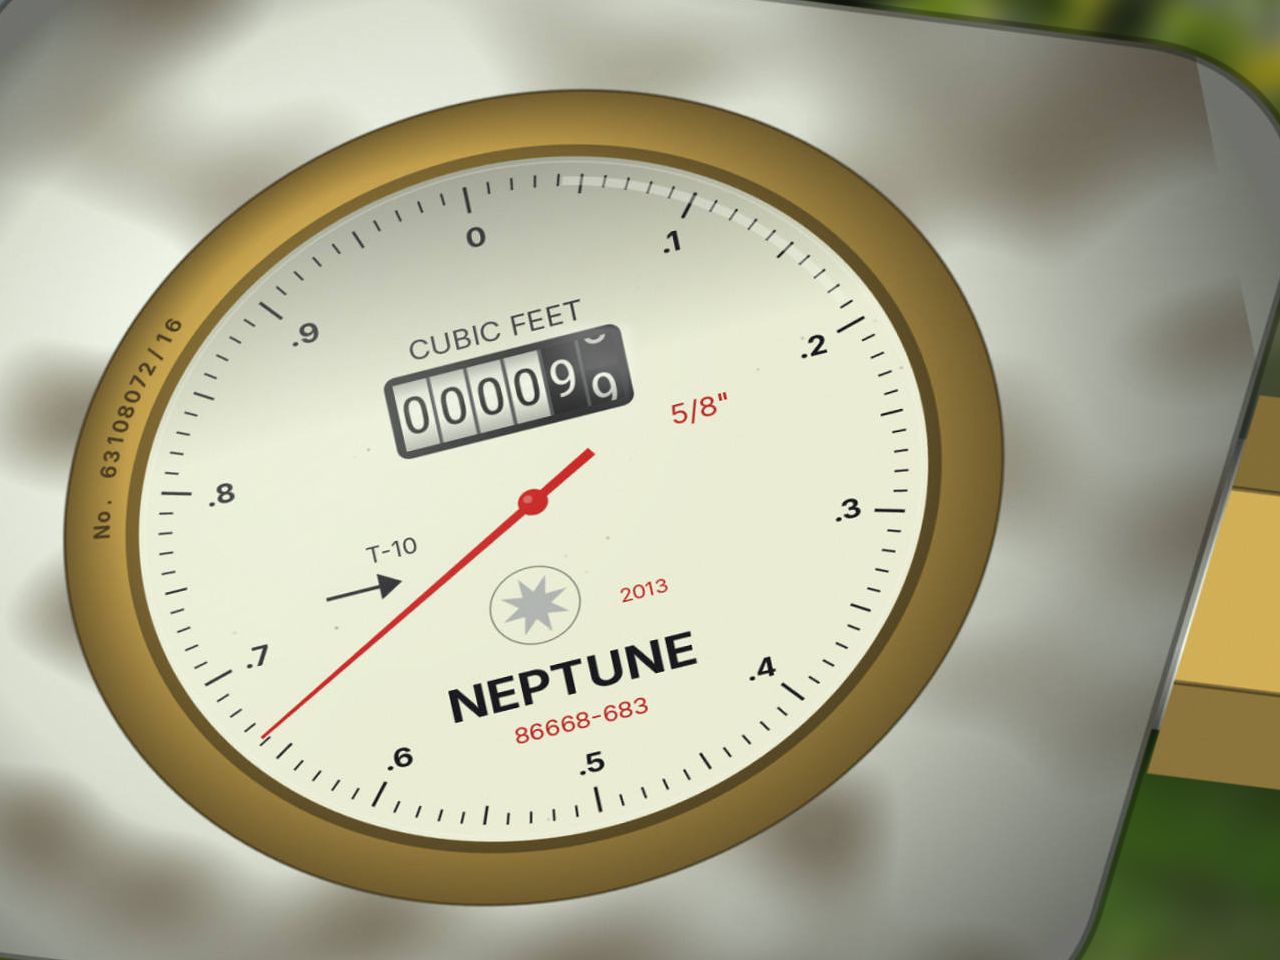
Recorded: 98.66 ft³
